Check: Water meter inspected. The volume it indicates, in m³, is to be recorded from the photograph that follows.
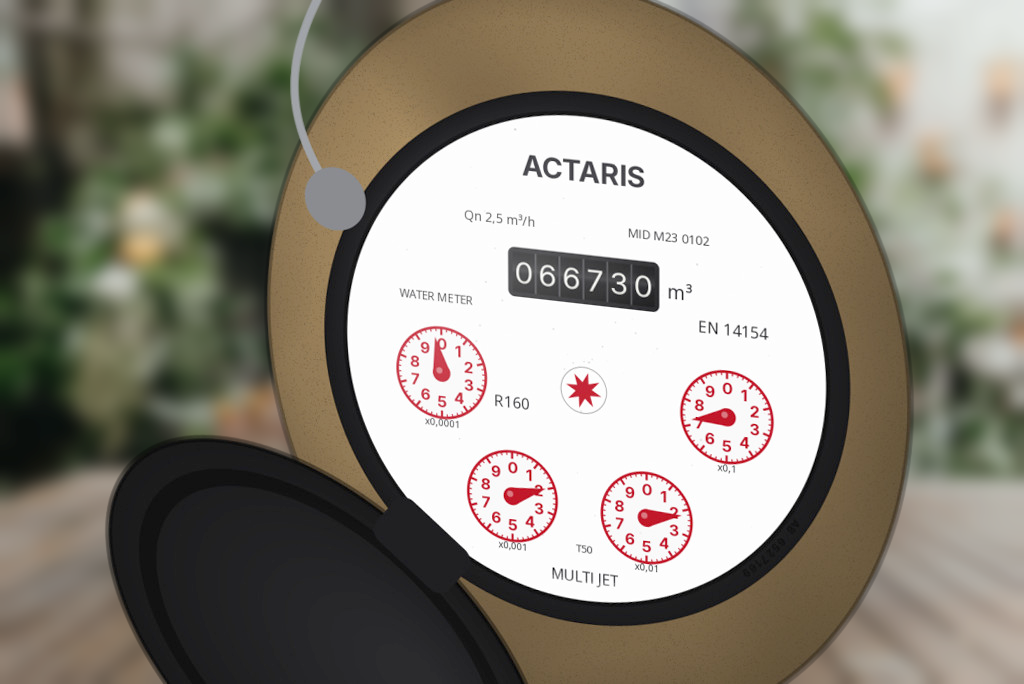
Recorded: 66730.7219 m³
